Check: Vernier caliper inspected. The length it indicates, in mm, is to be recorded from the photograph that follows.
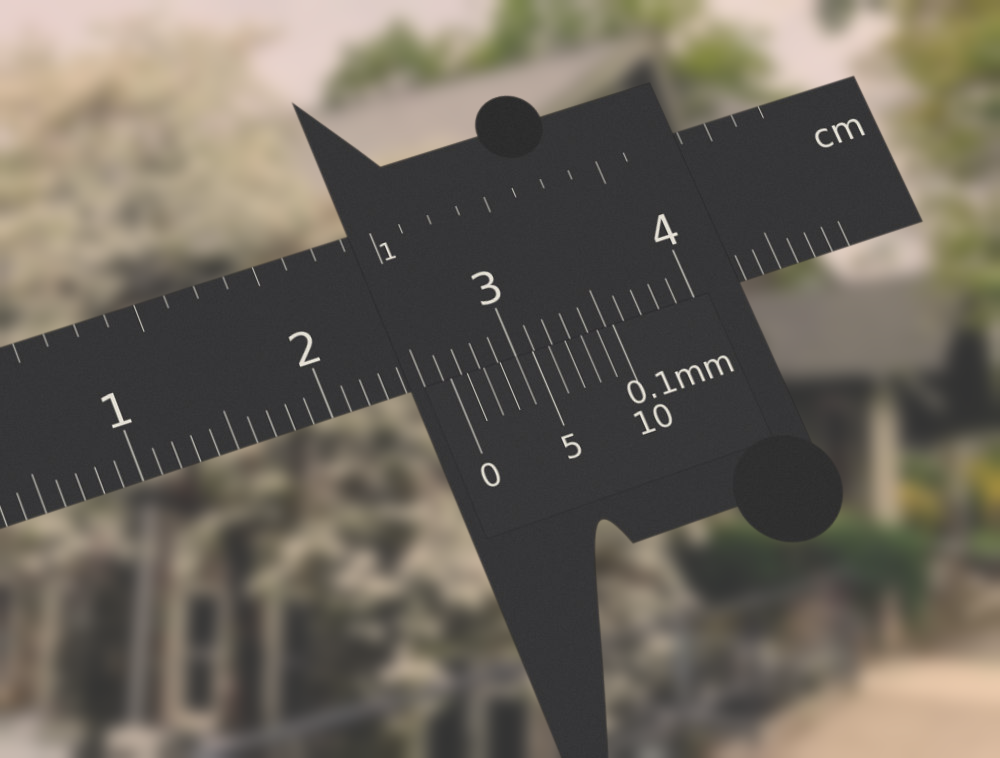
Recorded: 26.4 mm
